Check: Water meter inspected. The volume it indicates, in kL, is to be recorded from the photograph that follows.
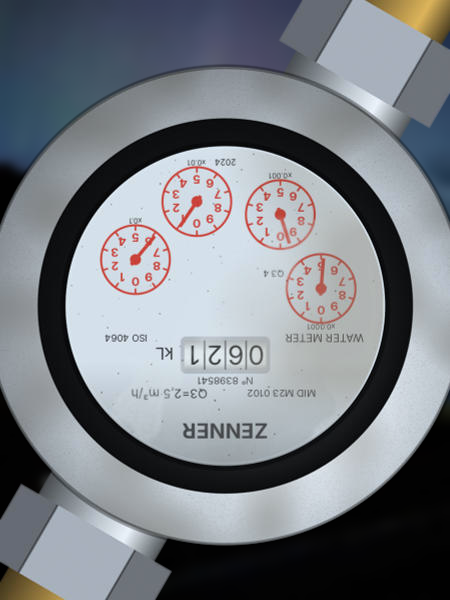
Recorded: 621.6095 kL
